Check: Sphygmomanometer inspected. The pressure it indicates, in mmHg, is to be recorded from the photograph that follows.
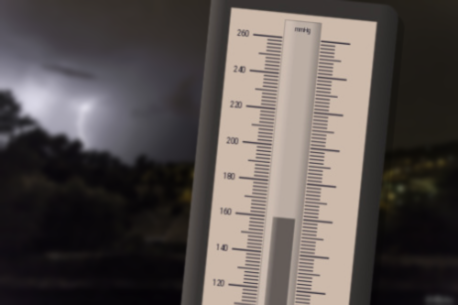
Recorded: 160 mmHg
